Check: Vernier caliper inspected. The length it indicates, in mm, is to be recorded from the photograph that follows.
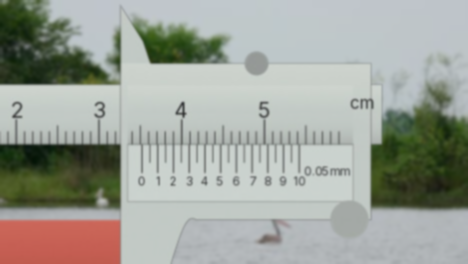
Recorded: 35.2 mm
